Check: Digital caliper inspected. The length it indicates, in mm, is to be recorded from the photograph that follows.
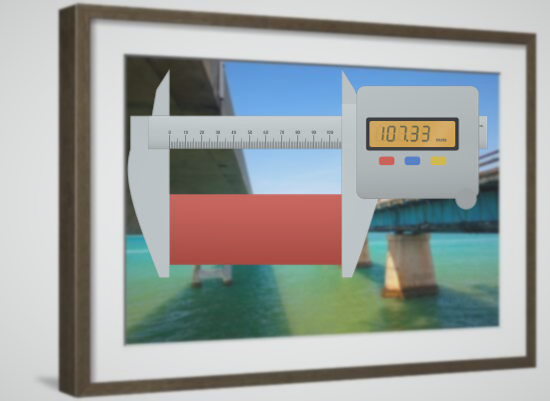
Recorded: 107.33 mm
